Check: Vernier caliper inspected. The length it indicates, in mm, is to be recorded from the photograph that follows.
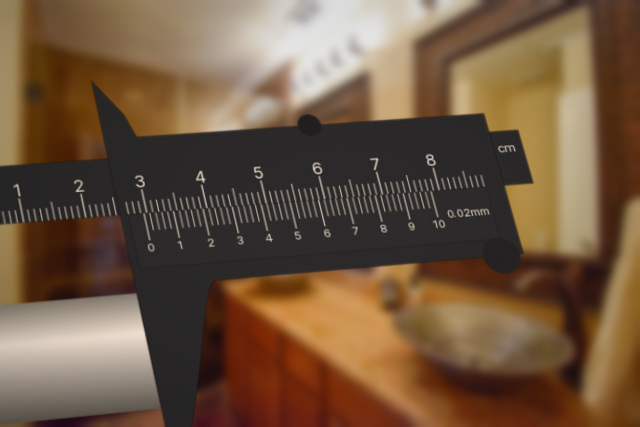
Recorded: 29.5 mm
